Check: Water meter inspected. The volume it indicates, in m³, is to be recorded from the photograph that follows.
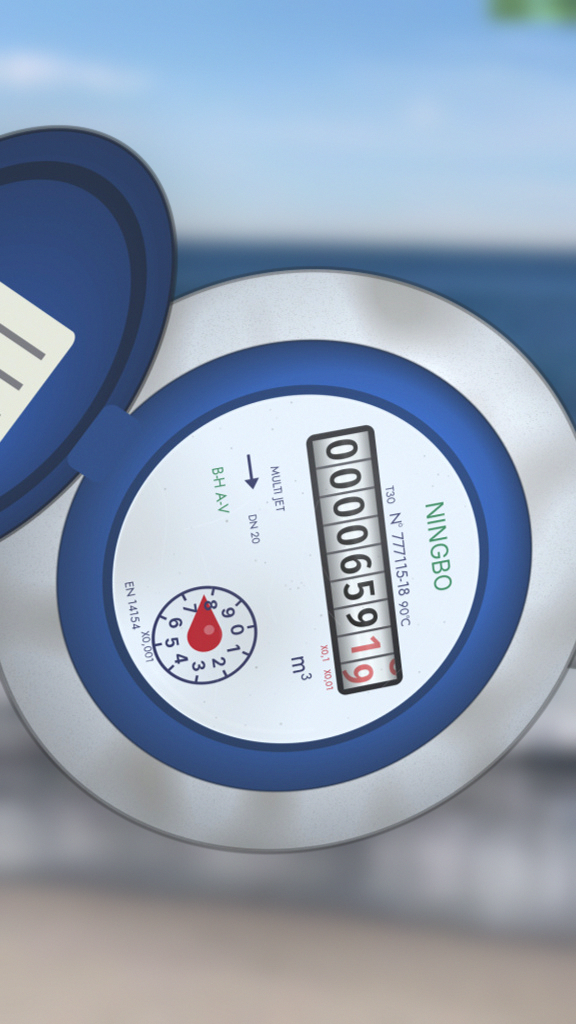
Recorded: 659.187 m³
